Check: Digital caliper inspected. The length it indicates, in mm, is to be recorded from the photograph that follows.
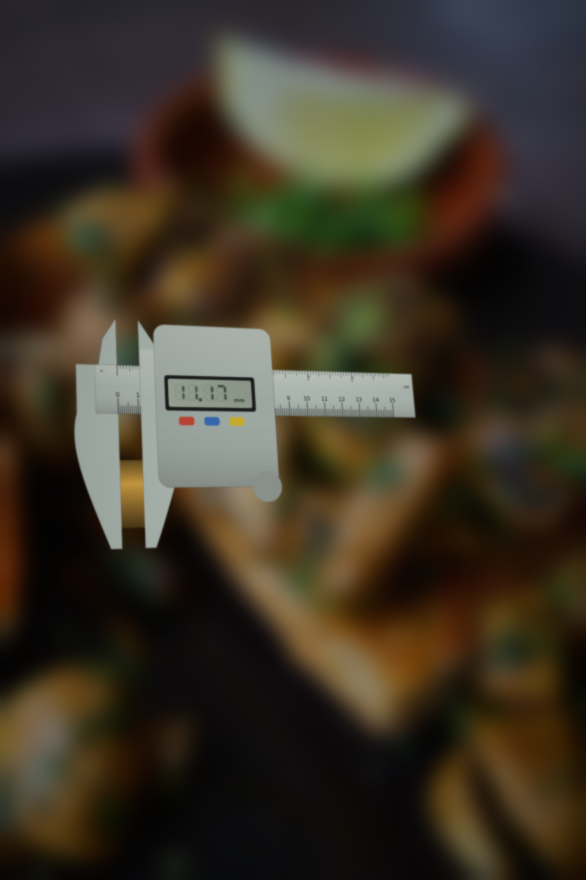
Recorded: 11.17 mm
